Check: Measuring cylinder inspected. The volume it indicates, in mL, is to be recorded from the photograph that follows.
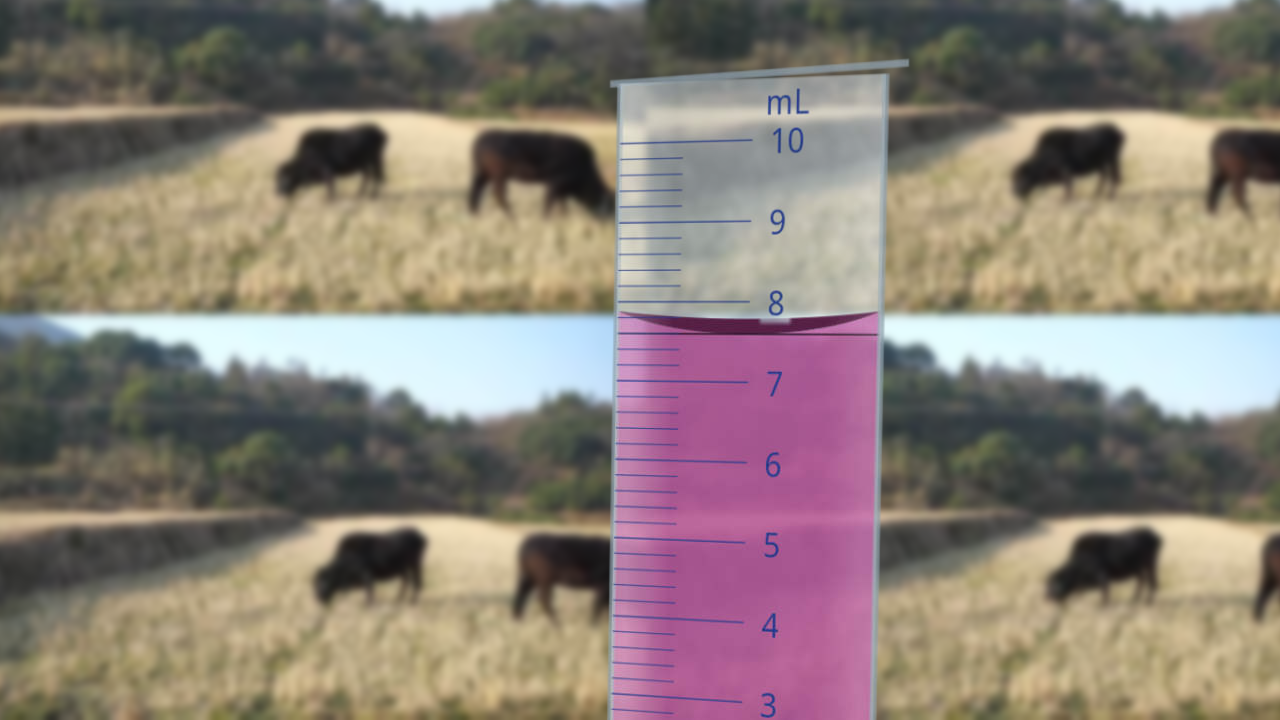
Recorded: 7.6 mL
